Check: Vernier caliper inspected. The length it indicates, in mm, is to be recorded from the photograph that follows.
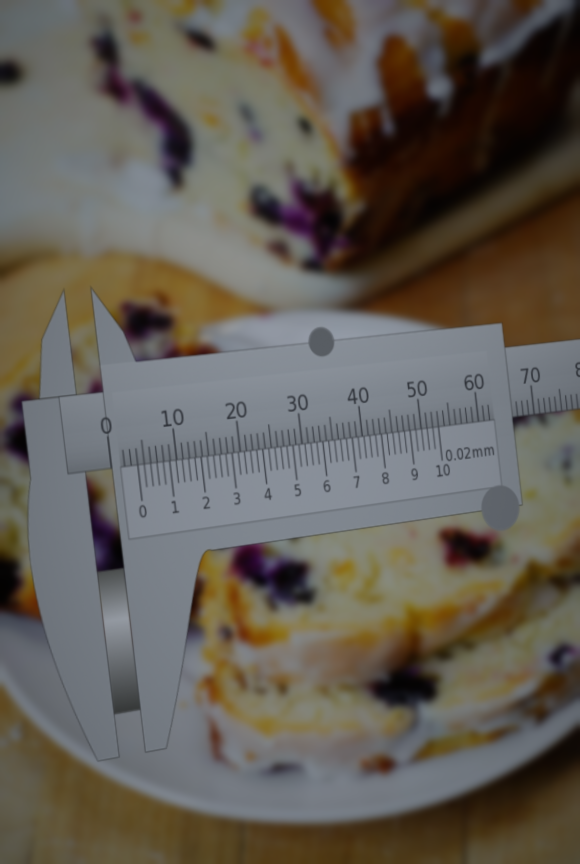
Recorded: 4.0 mm
